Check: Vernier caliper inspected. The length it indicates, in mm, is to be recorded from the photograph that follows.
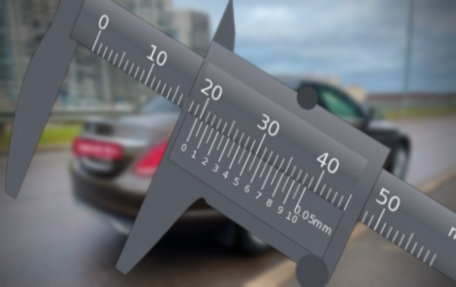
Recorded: 19.6 mm
